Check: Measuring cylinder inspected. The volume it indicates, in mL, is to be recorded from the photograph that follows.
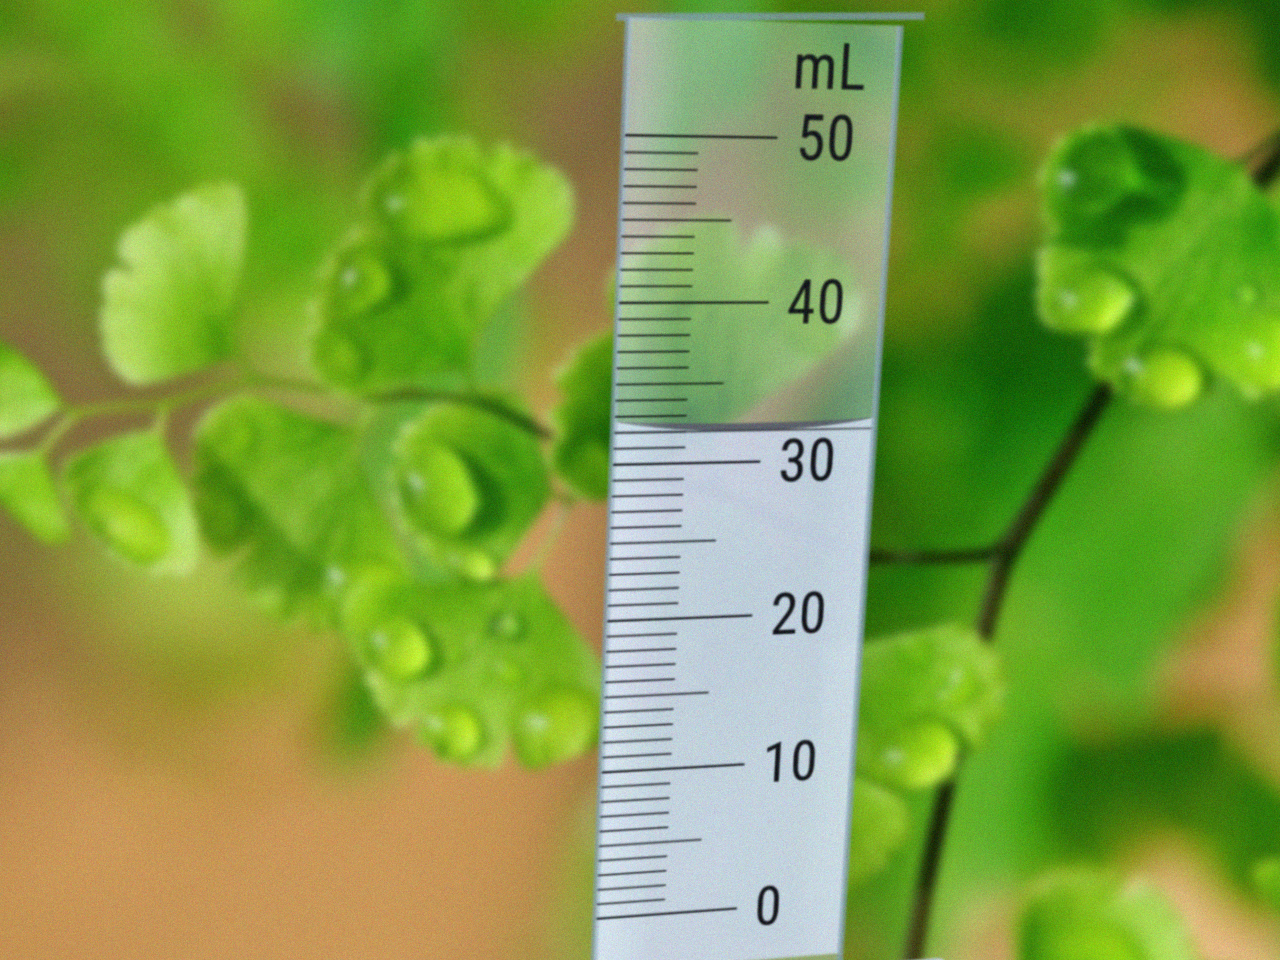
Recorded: 32 mL
